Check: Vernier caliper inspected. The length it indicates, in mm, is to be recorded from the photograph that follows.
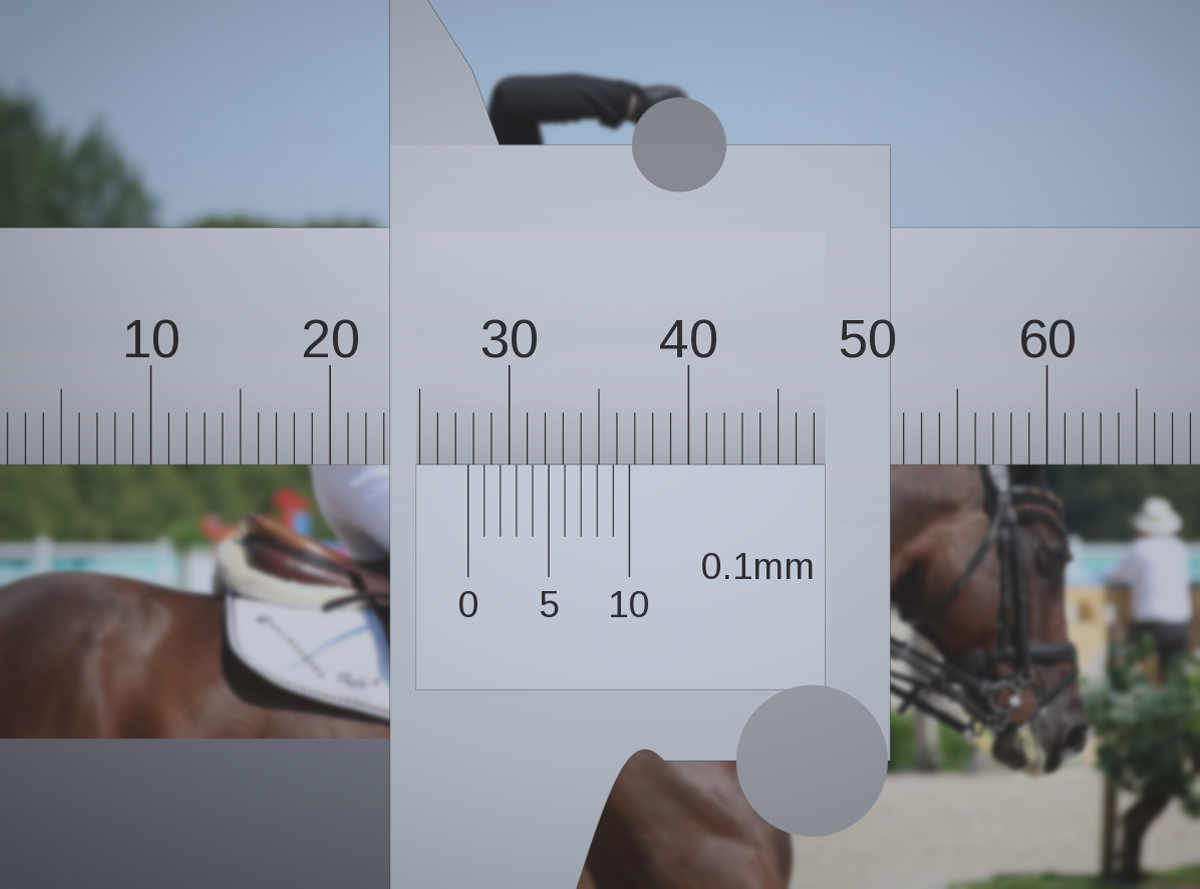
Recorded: 27.7 mm
